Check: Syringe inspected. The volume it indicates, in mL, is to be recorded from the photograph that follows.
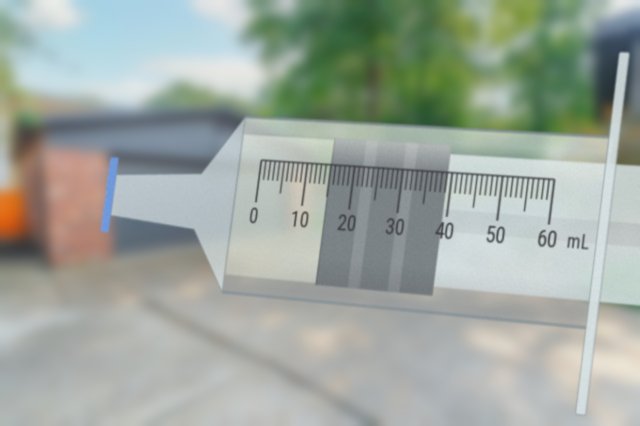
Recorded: 15 mL
